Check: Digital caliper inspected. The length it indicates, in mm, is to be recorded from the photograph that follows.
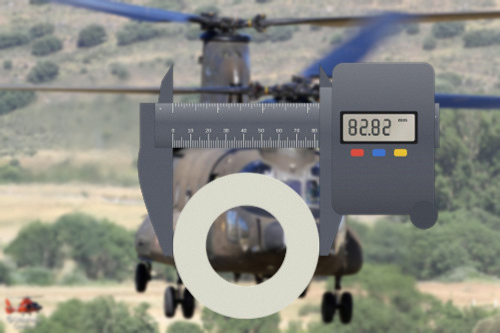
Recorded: 82.82 mm
